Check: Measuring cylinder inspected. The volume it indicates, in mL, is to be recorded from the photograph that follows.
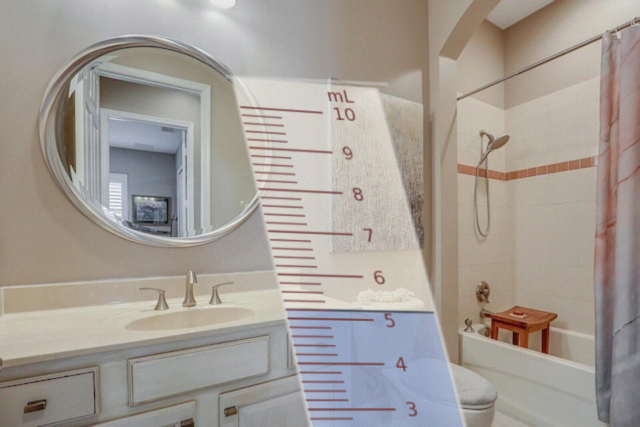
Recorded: 5.2 mL
